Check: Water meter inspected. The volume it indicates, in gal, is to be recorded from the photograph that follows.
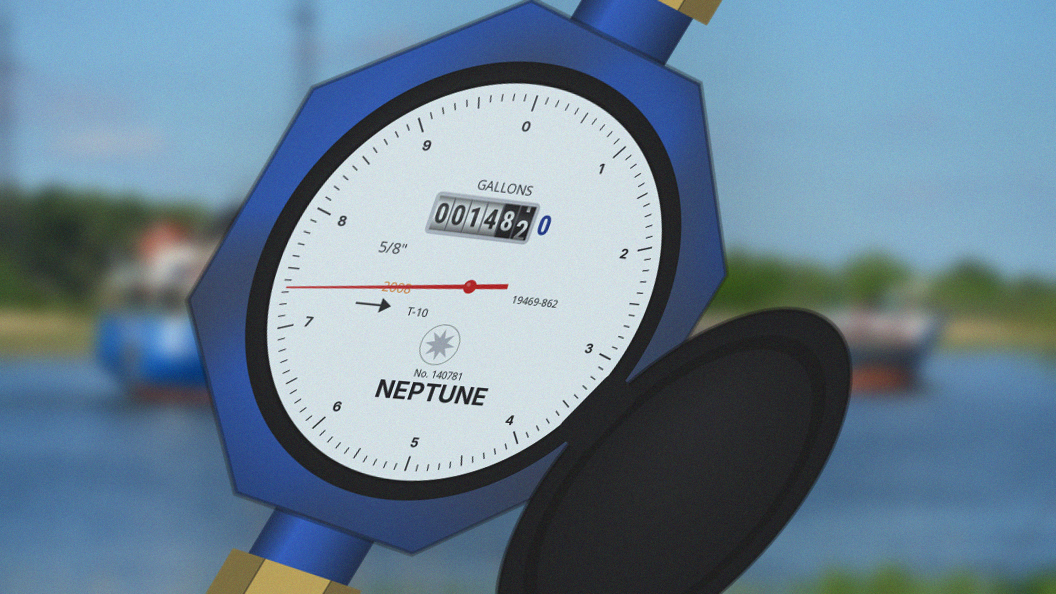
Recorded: 14817.3 gal
